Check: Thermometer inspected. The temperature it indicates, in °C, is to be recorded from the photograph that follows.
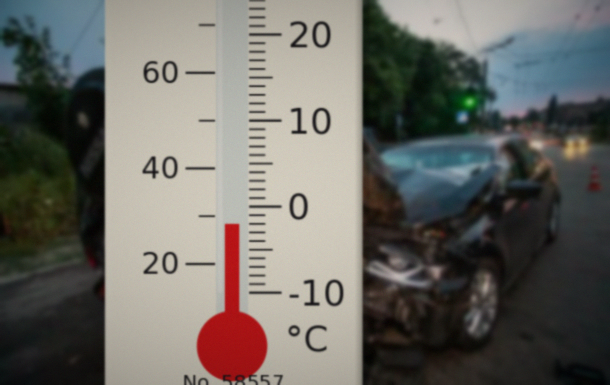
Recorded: -2 °C
